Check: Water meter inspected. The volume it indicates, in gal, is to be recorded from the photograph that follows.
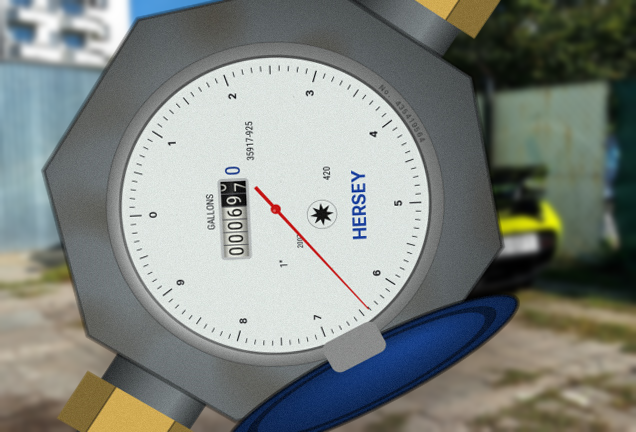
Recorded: 6966.4 gal
